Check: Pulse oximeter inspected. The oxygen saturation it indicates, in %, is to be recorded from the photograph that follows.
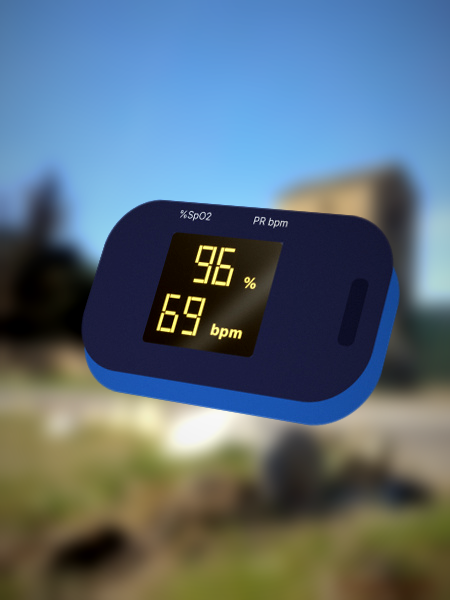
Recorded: 96 %
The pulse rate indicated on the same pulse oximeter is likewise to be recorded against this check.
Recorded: 69 bpm
